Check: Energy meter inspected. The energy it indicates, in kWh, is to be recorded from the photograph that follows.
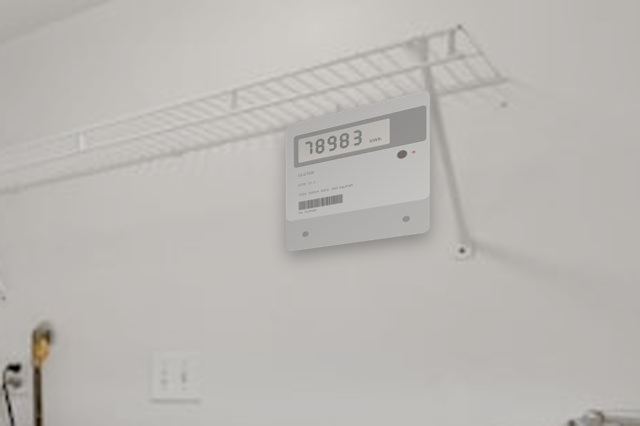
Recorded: 78983 kWh
